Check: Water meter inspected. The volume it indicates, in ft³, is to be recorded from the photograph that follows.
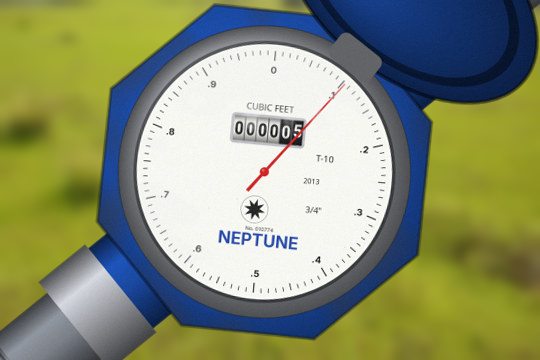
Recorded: 5.10 ft³
